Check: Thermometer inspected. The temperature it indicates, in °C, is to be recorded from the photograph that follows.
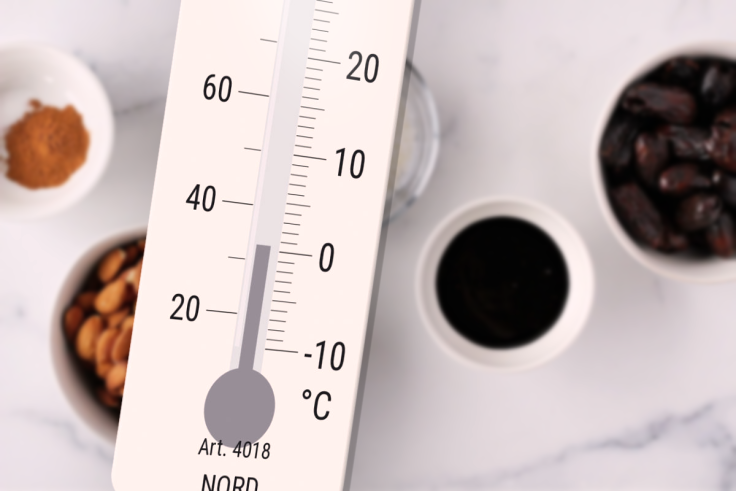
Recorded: 0.5 °C
